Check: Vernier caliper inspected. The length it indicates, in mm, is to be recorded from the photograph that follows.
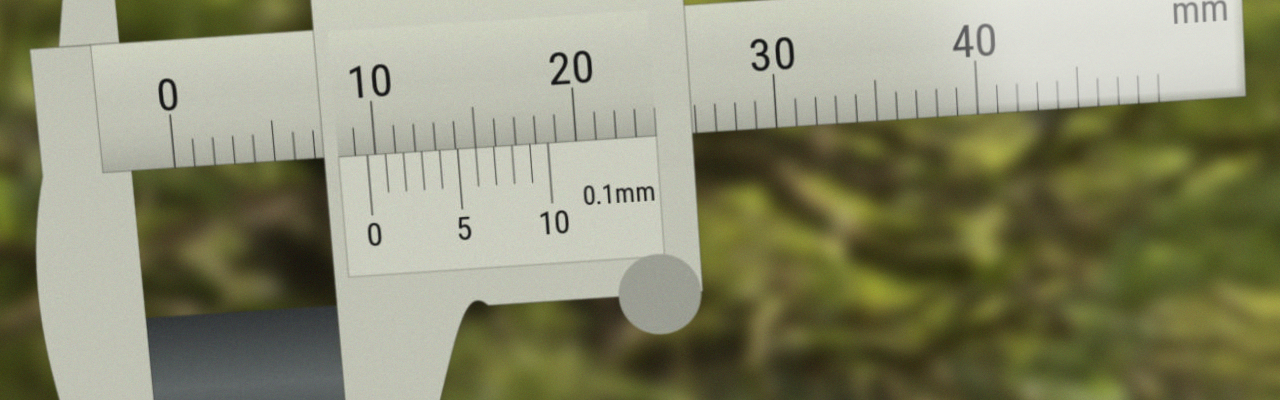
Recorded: 9.6 mm
